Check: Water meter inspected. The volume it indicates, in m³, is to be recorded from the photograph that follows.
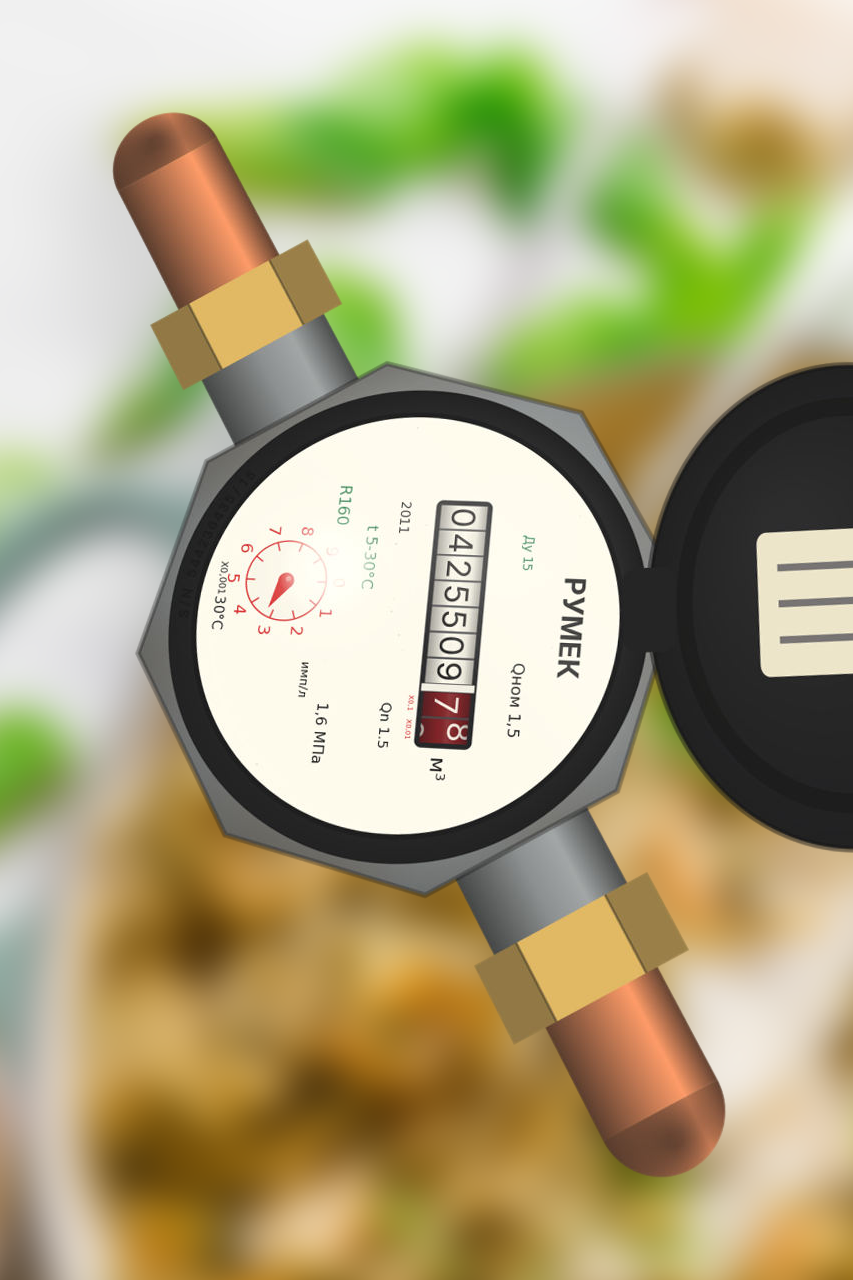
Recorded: 425509.783 m³
